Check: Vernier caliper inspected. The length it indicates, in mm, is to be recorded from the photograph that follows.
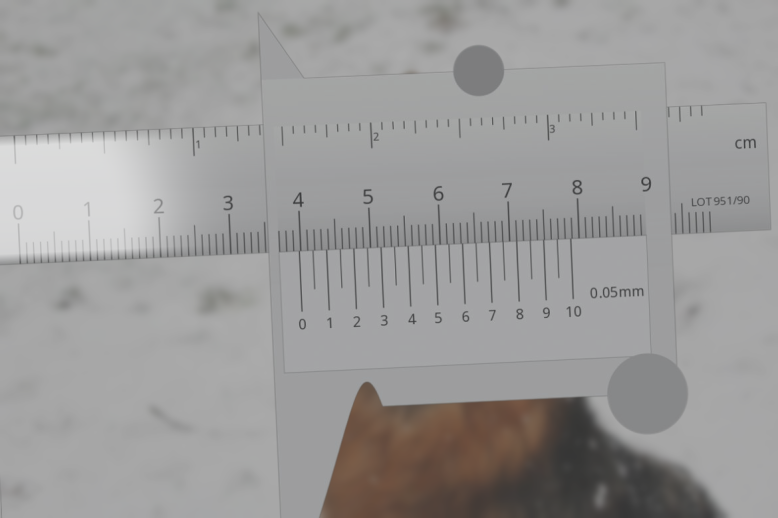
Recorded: 39.8 mm
